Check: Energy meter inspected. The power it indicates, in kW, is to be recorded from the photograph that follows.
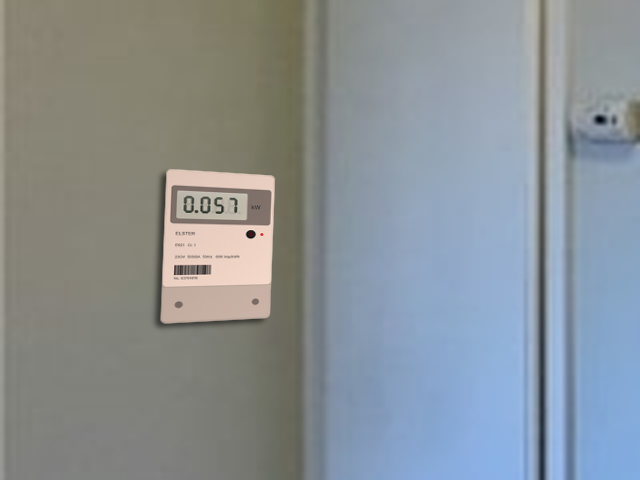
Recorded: 0.057 kW
